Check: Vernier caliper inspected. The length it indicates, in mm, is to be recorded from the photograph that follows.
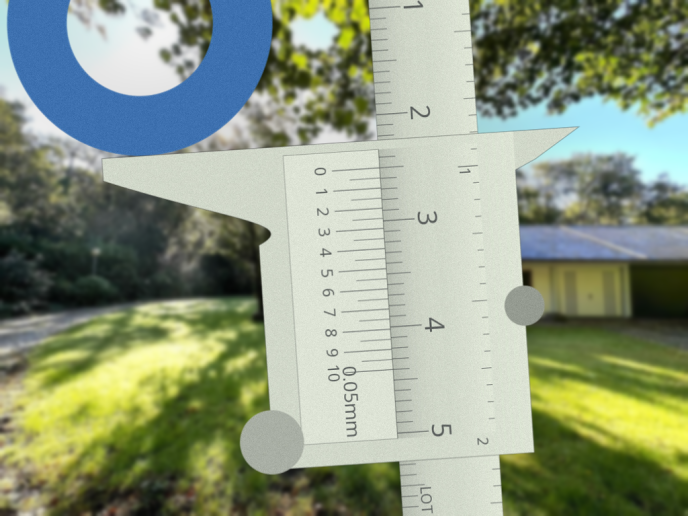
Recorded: 25.0 mm
